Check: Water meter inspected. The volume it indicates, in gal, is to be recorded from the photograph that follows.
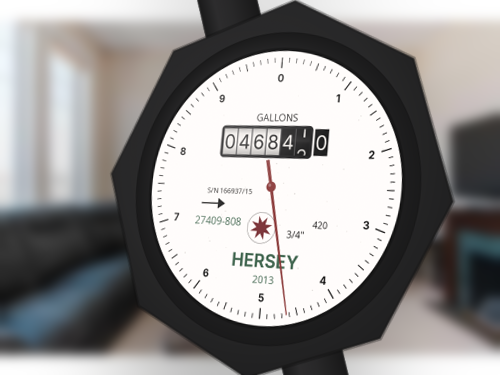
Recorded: 468414.6 gal
